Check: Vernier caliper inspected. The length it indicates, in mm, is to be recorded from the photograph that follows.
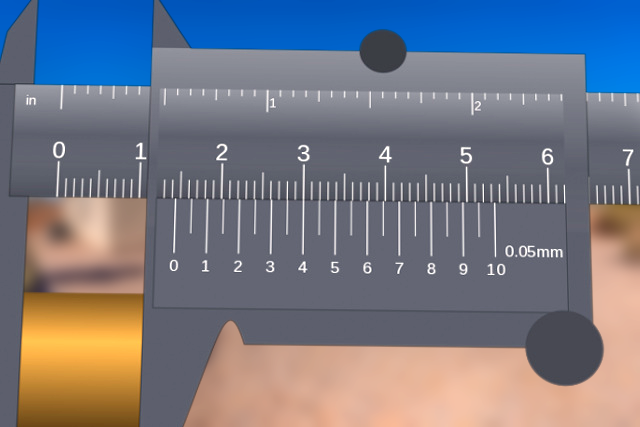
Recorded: 14.4 mm
